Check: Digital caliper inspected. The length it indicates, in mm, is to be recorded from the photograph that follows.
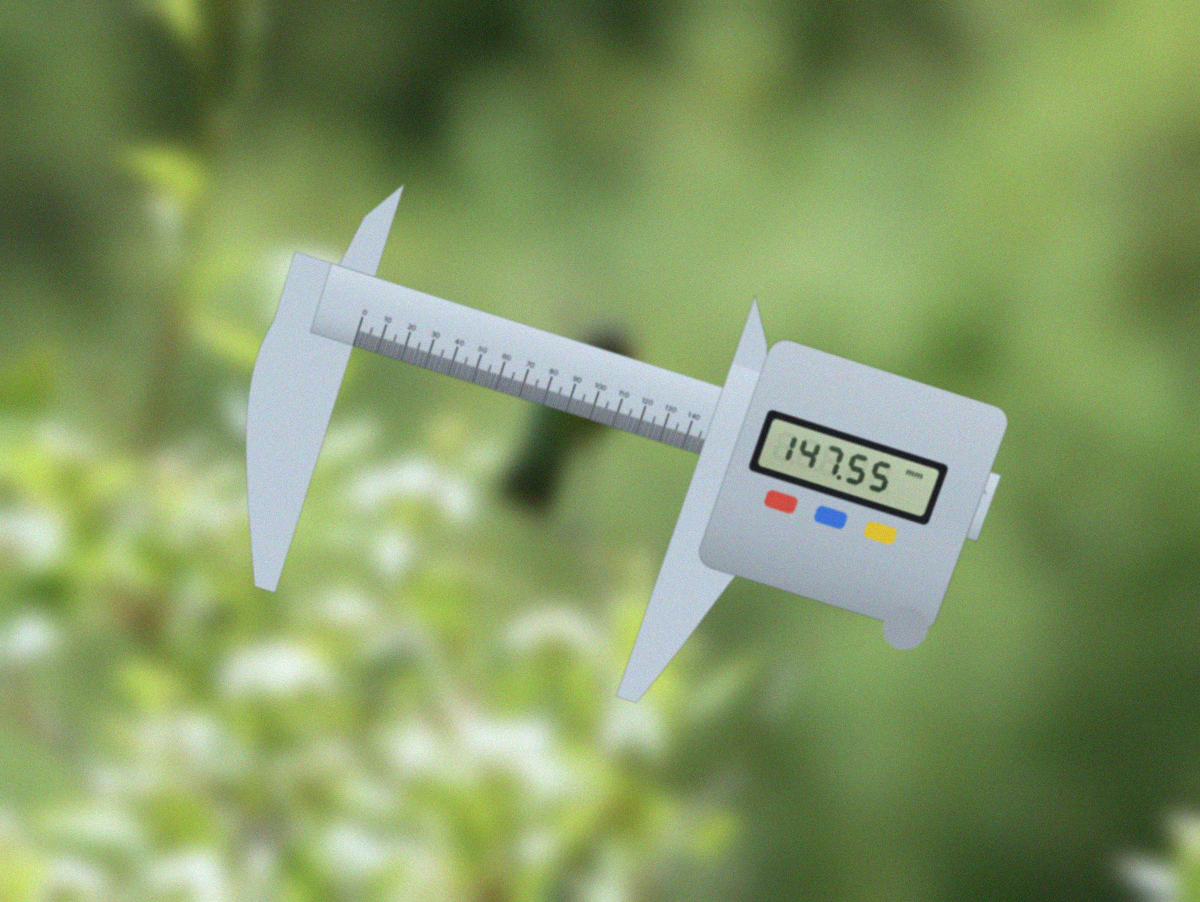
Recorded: 147.55 mm
